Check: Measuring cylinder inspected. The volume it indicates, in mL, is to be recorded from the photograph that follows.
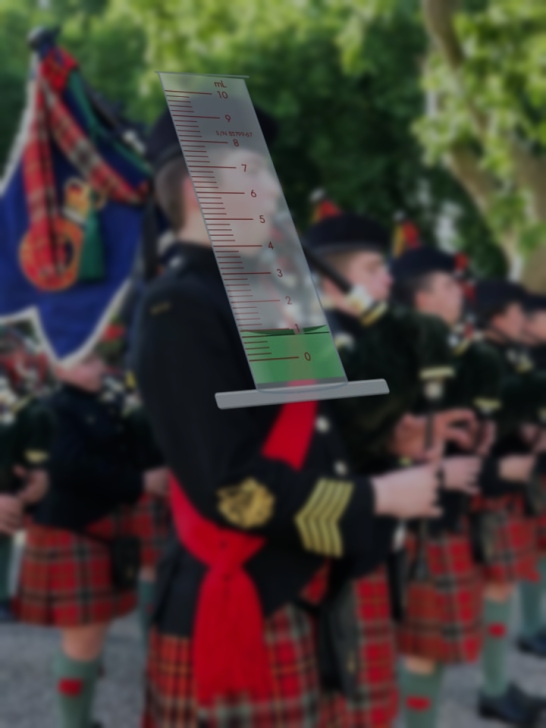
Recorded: 0.8 mL
